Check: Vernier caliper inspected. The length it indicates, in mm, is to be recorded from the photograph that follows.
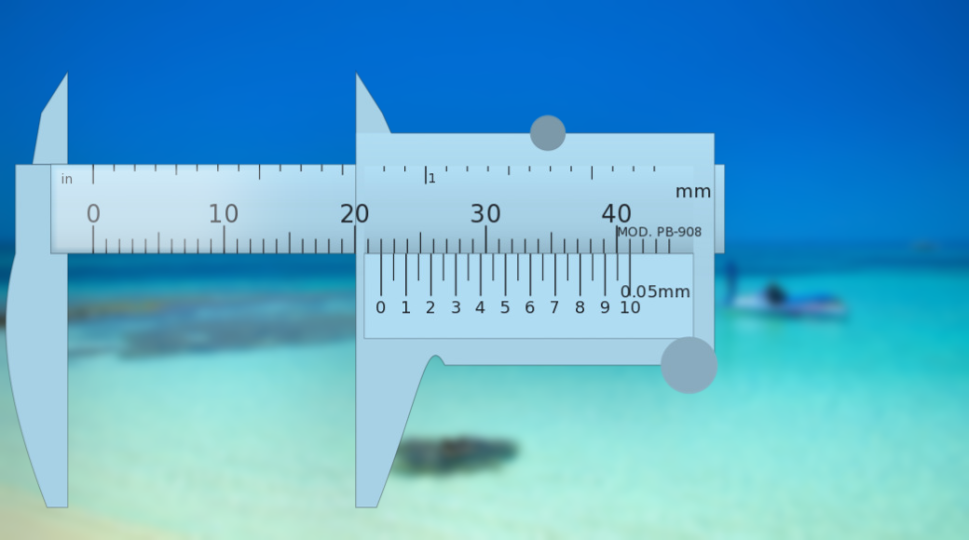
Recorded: 22.0 mm
